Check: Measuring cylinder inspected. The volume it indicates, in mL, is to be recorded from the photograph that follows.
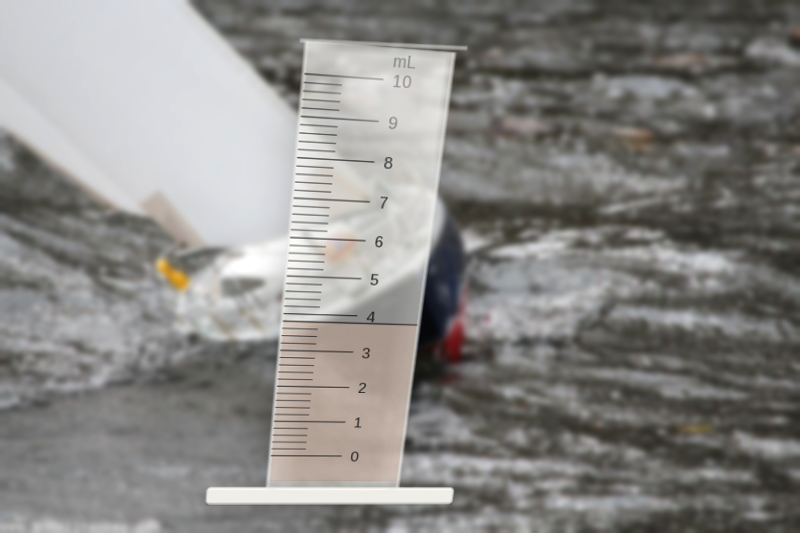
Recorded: 3.8 mL
